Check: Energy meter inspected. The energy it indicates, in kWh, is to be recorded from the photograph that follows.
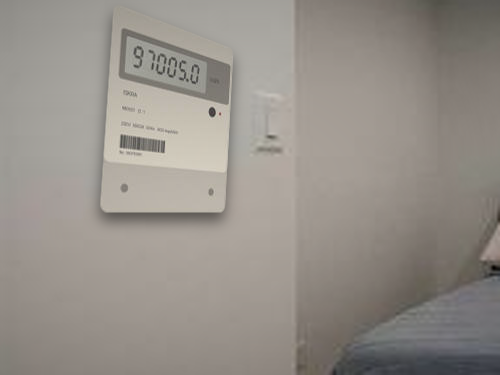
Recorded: 97005.0 kWh
